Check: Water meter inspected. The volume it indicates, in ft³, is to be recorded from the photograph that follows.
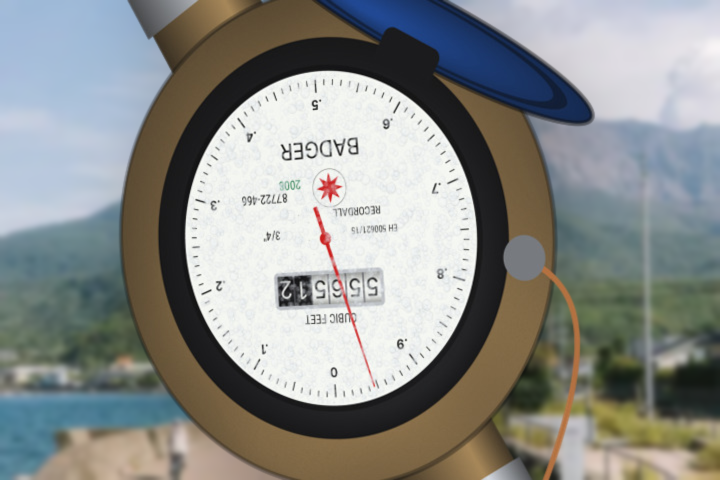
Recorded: 556511.95 ft³
